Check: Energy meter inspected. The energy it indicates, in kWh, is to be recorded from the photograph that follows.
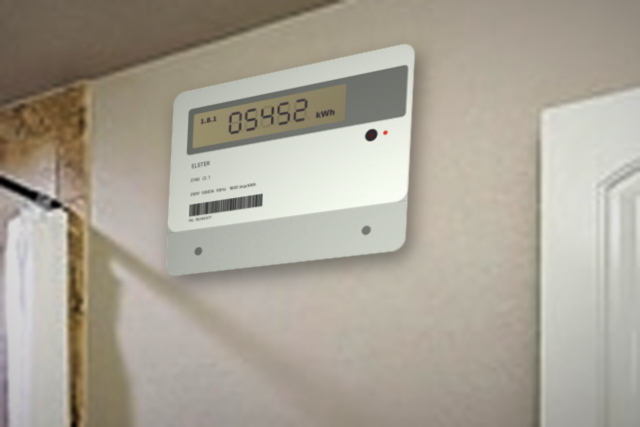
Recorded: 5452 kWh
